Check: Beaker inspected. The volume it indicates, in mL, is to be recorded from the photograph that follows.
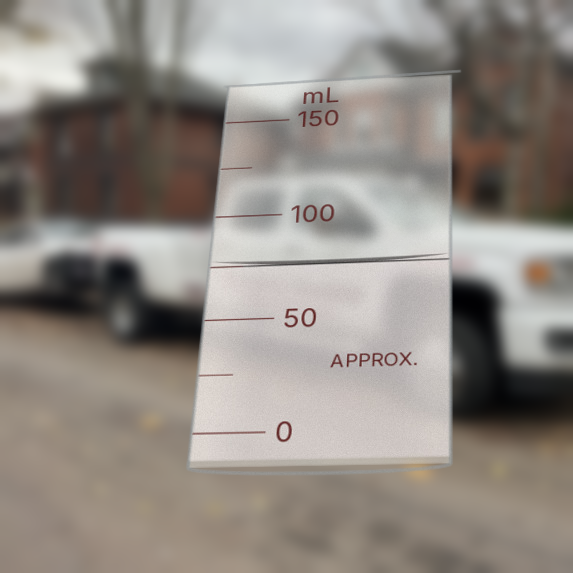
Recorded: 75 mL
